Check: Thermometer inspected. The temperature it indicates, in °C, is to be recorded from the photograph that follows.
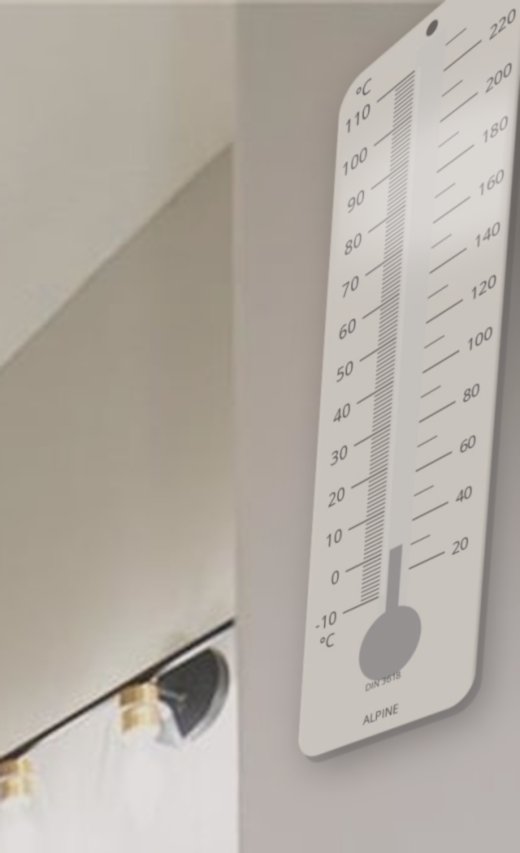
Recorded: 0 °C
